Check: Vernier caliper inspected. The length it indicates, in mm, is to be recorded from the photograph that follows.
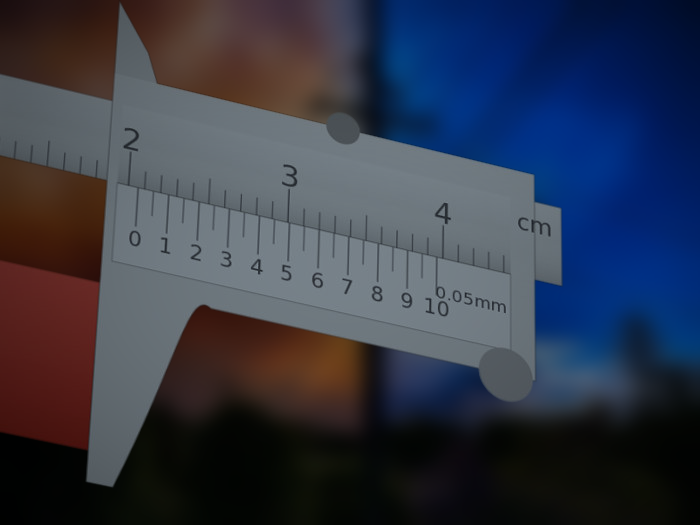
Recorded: 20.6 mm
